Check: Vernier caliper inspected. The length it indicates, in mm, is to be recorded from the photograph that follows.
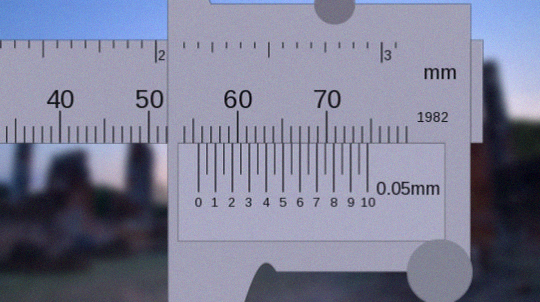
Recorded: 55.6 mm
